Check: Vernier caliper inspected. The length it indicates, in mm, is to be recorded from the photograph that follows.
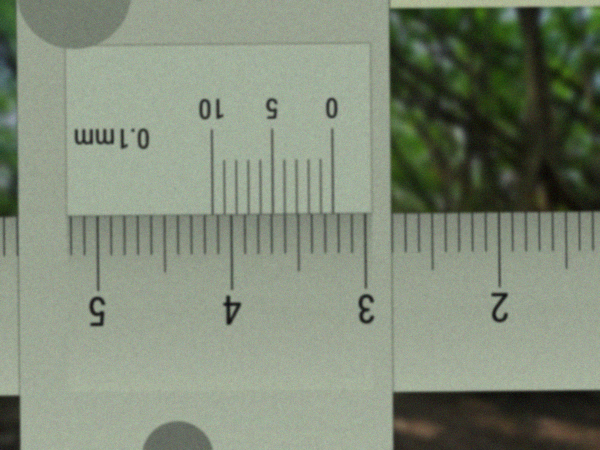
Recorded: 32.4 mm
